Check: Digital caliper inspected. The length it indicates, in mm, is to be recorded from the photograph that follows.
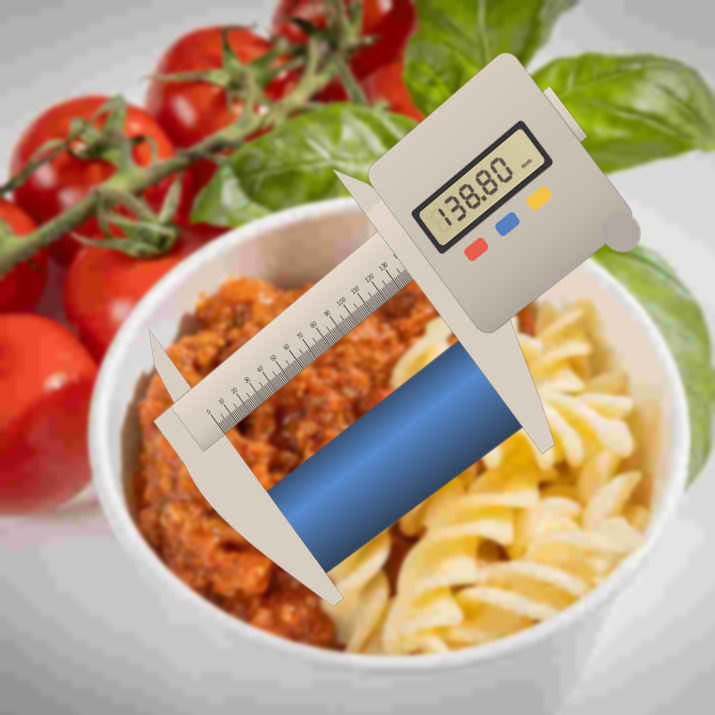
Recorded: 138.80 mm
